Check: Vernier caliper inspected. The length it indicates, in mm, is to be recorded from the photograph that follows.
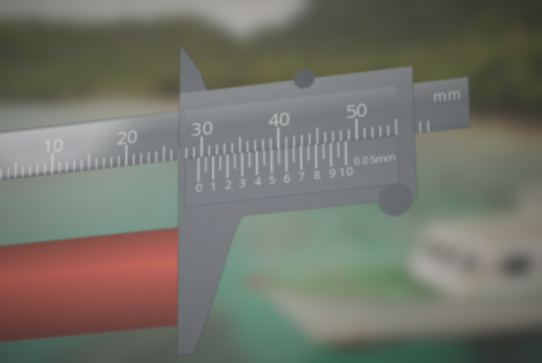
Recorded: 29.6 mm
